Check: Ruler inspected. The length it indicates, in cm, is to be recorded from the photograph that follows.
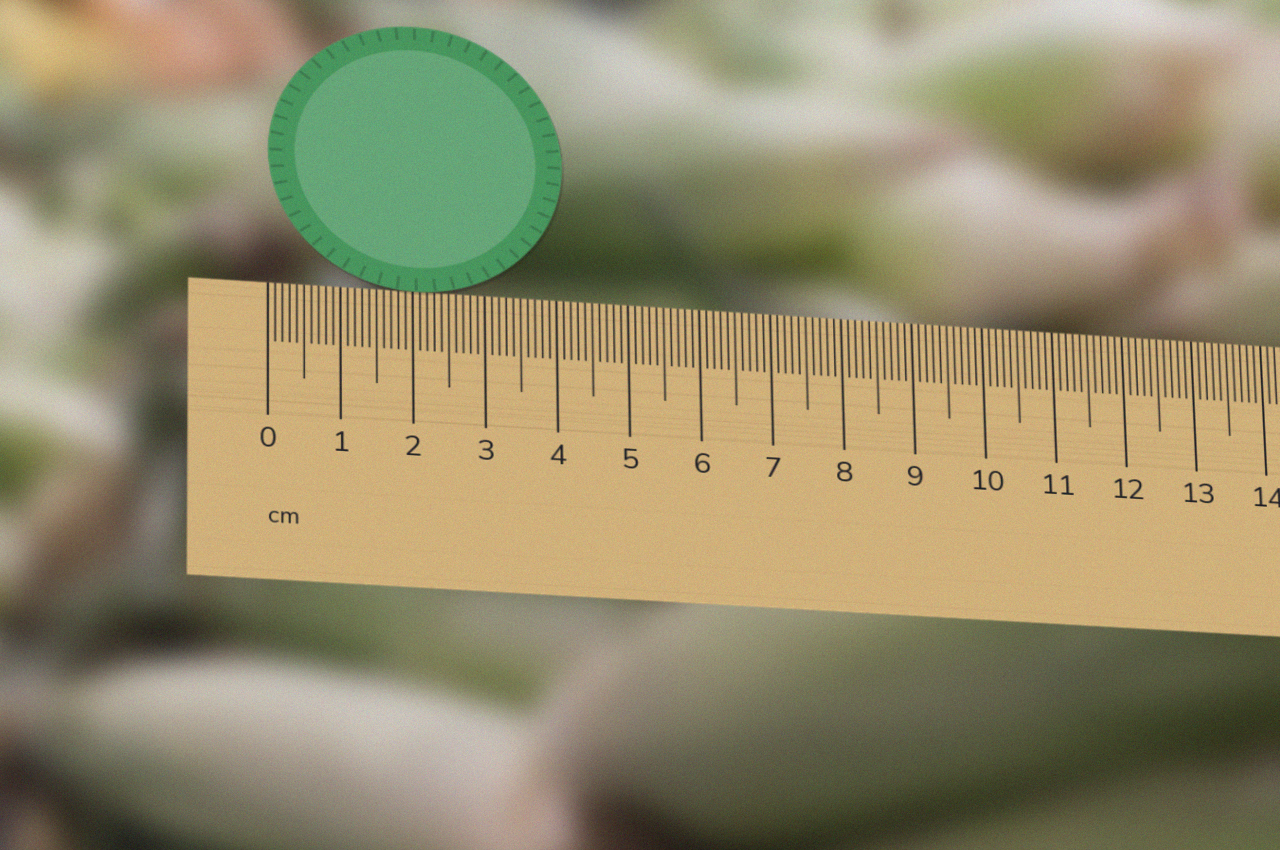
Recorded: 4.1 cm
